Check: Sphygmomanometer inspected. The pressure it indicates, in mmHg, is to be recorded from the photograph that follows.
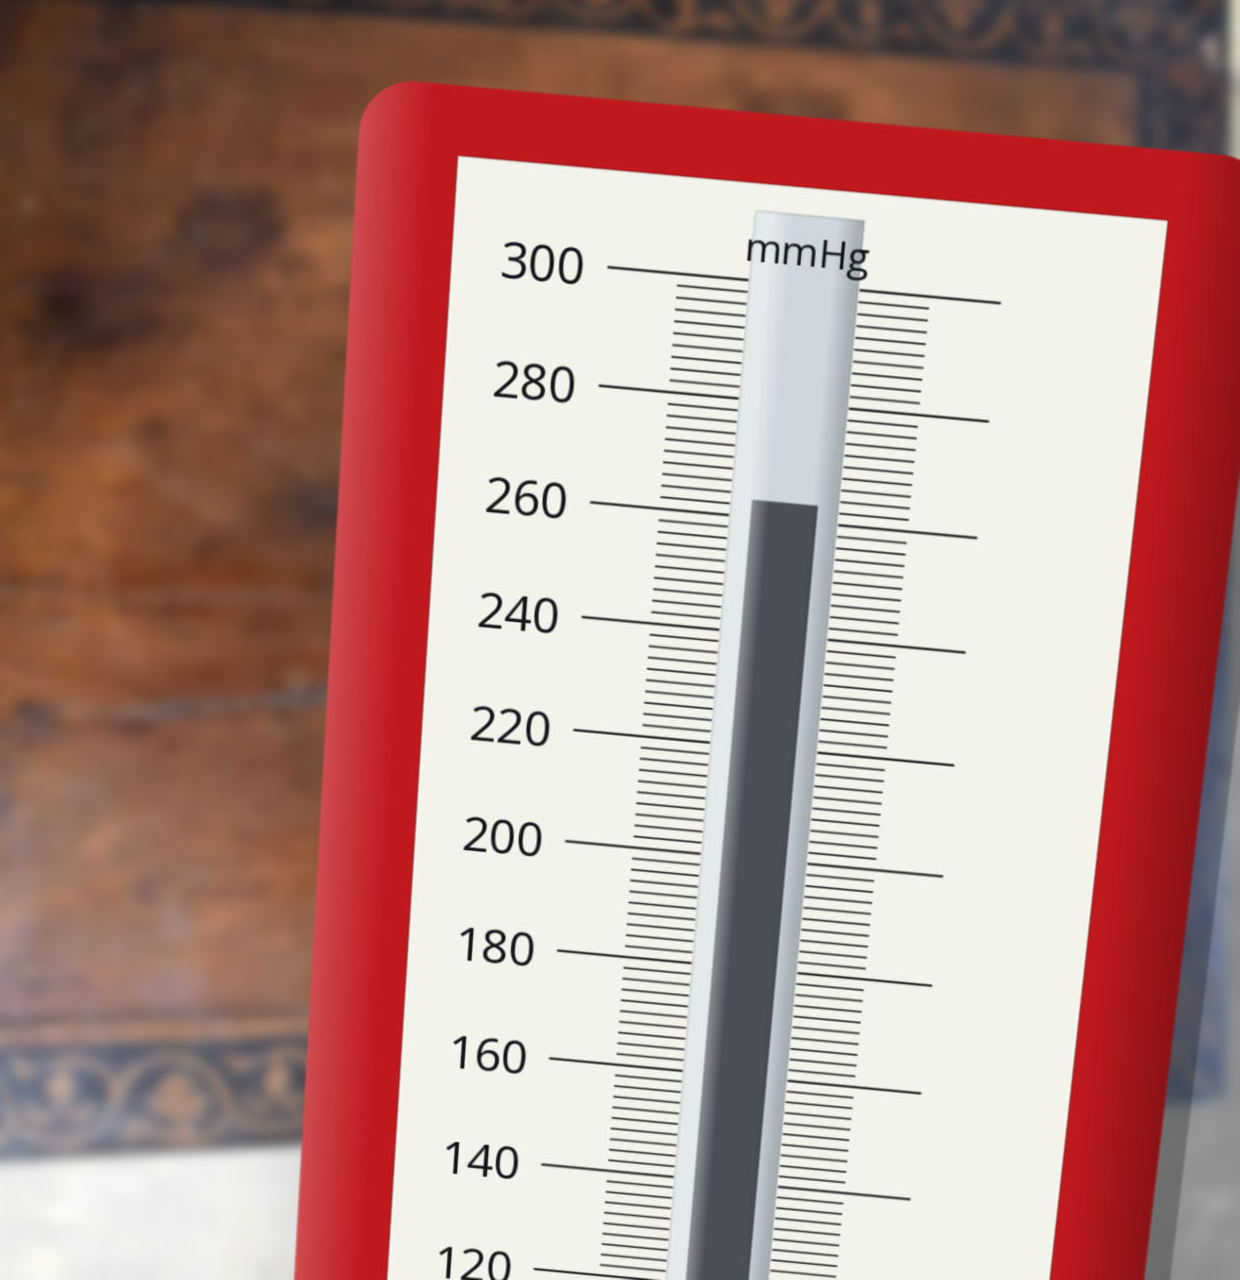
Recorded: 263 mmHg
